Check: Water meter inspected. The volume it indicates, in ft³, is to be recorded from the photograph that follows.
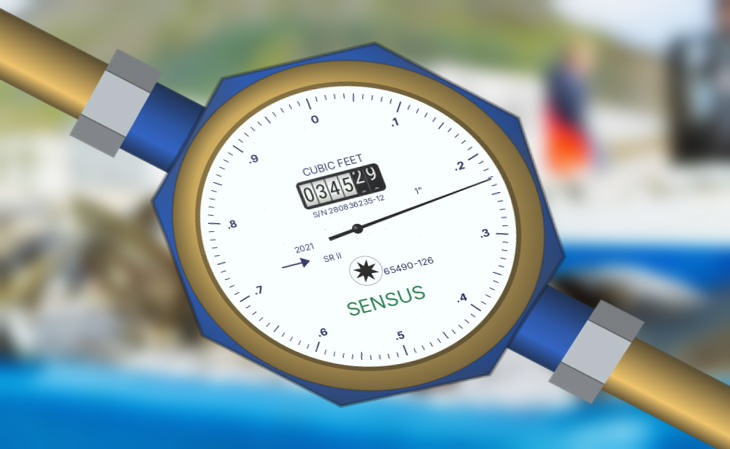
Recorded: 34529.23 ft³
